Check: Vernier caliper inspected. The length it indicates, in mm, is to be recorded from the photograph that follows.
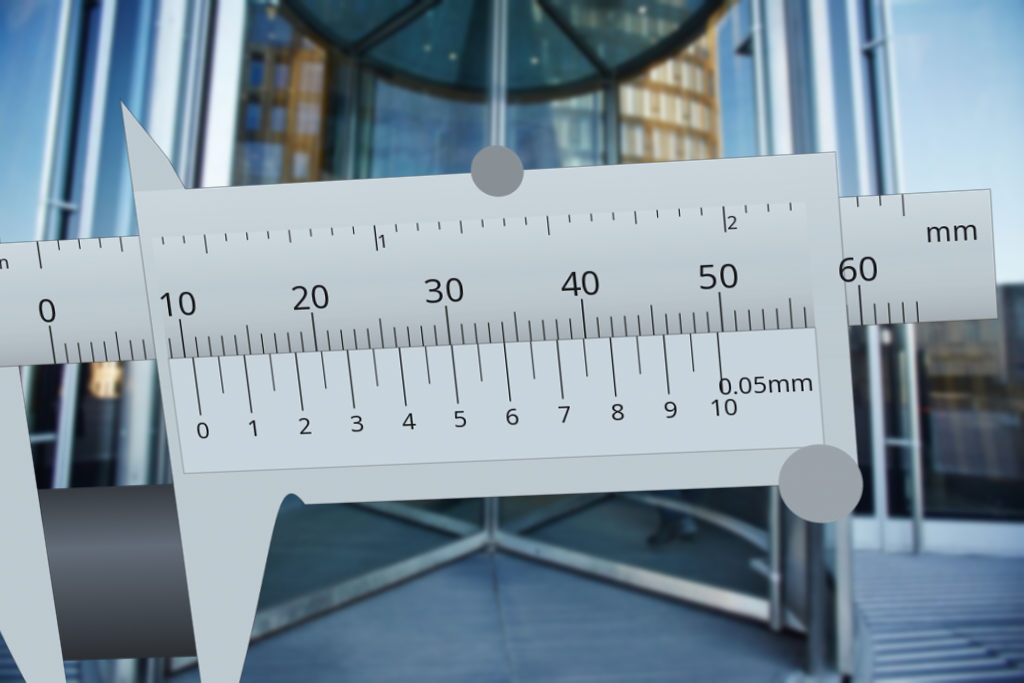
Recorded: 10.6 mm
